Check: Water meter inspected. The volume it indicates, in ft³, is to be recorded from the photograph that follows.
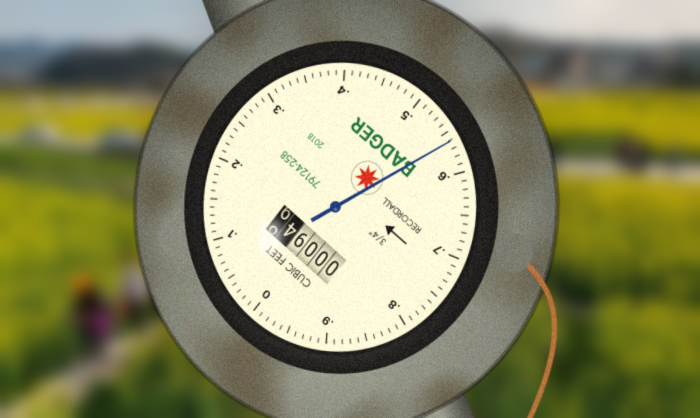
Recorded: 948.56 ft³
